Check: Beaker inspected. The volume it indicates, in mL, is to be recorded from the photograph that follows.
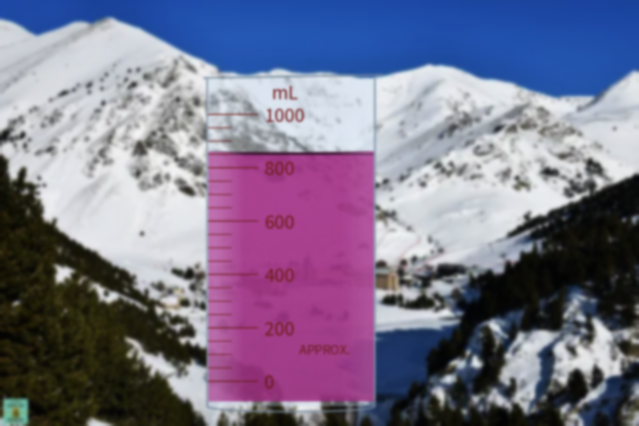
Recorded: 850 mL
